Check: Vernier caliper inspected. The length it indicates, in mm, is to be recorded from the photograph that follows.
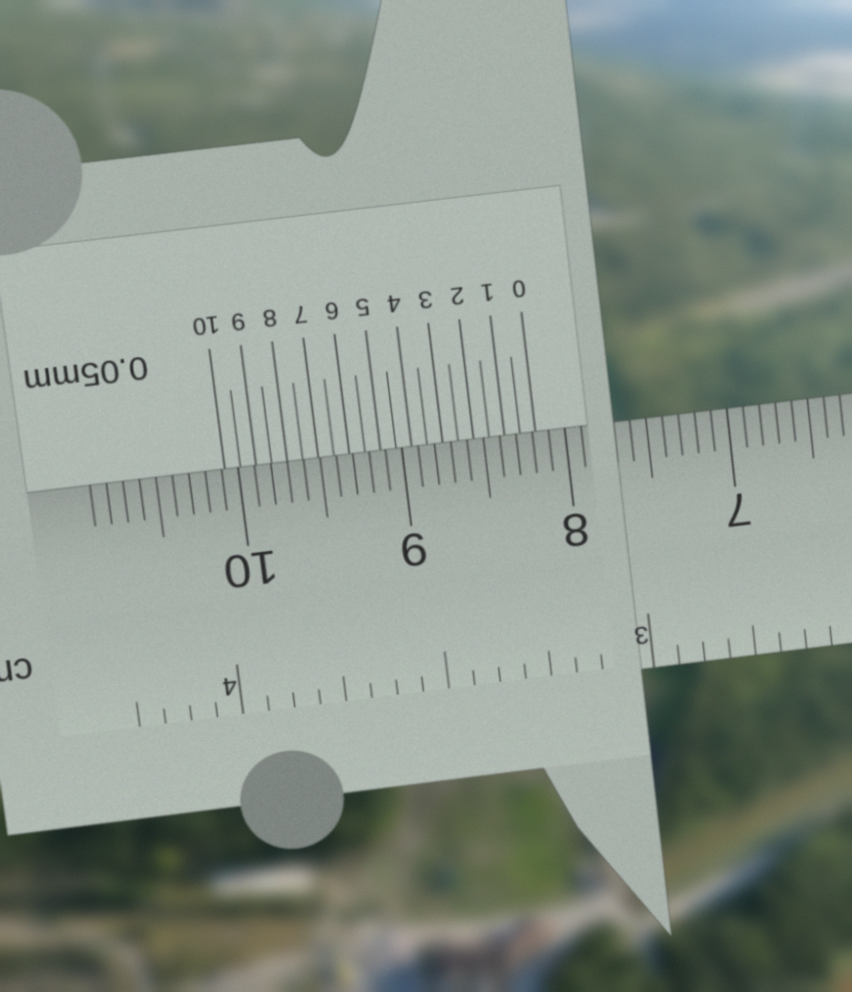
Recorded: 81.8 mm
